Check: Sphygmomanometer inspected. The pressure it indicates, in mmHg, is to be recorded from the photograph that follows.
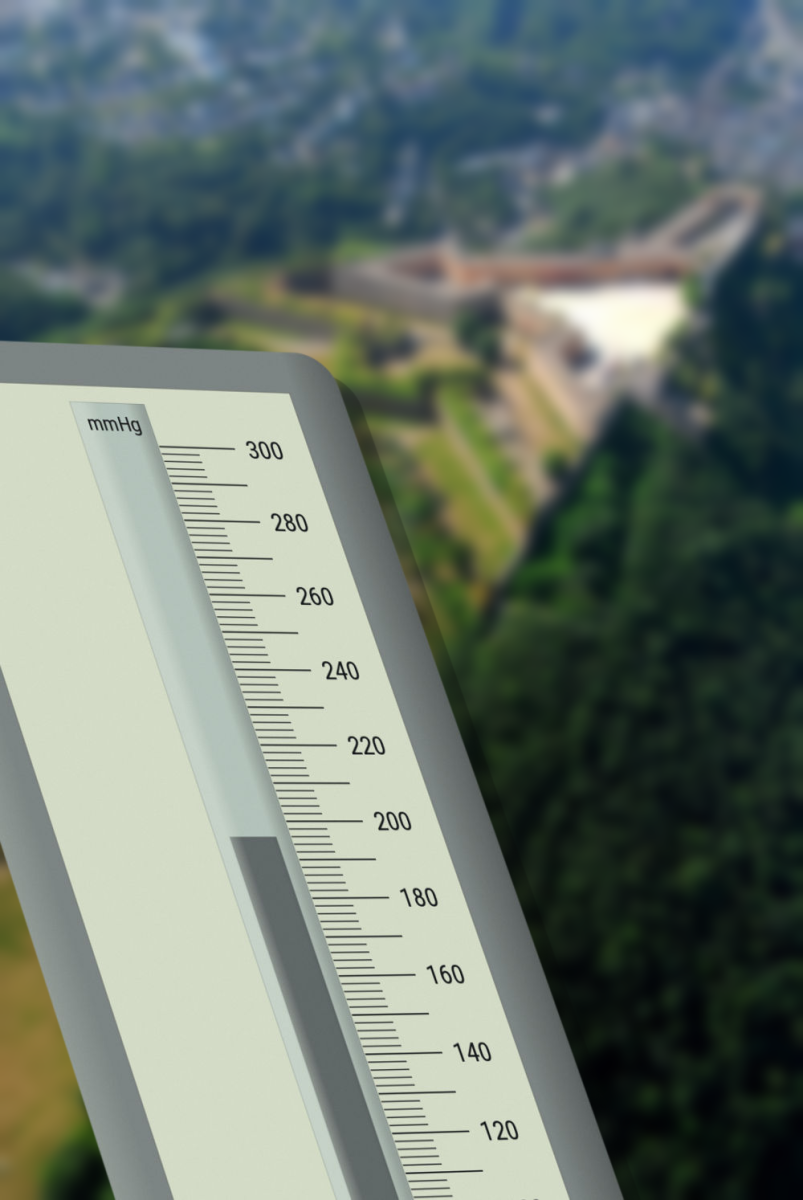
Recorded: 196 mmHg
